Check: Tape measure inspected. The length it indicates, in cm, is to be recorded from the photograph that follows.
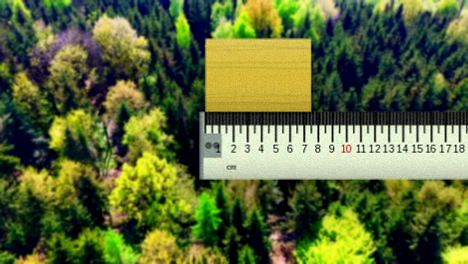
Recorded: 7.5 cm
